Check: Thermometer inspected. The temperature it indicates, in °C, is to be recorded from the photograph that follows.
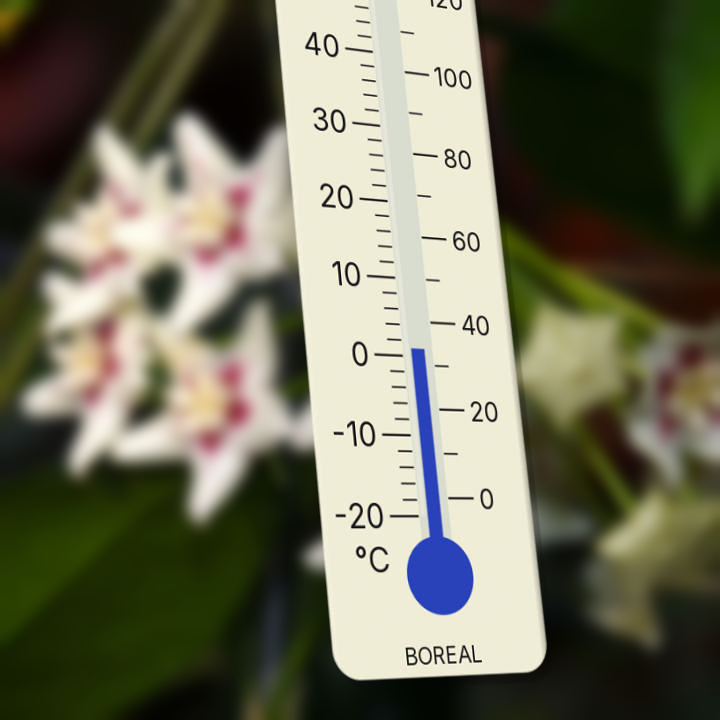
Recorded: 1 °C
